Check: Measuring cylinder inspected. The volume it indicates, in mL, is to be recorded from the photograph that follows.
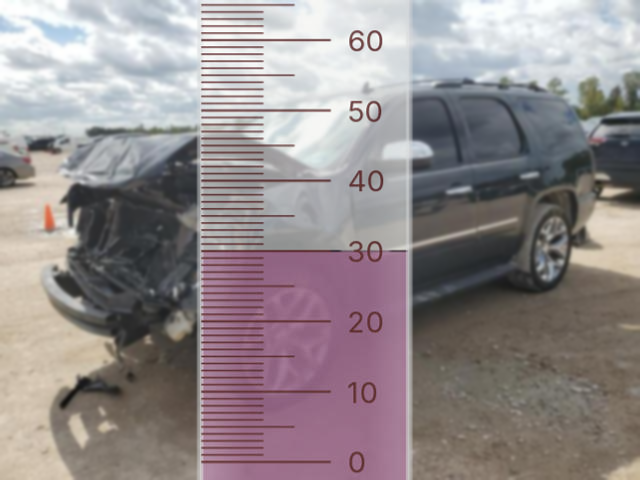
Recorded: 30 mL
